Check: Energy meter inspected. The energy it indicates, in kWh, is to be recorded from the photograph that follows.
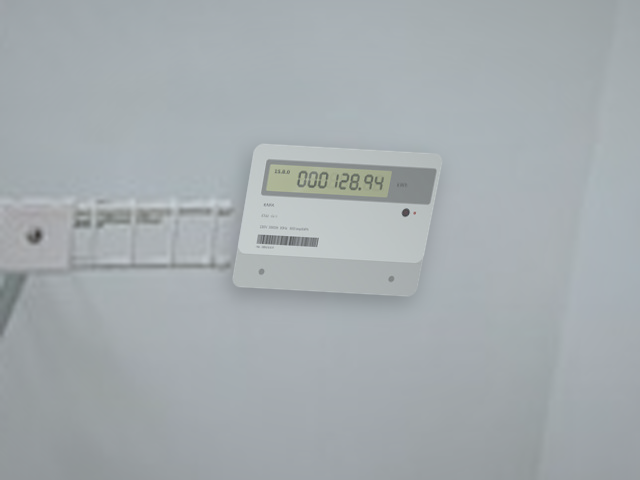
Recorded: 128.94 kWh
